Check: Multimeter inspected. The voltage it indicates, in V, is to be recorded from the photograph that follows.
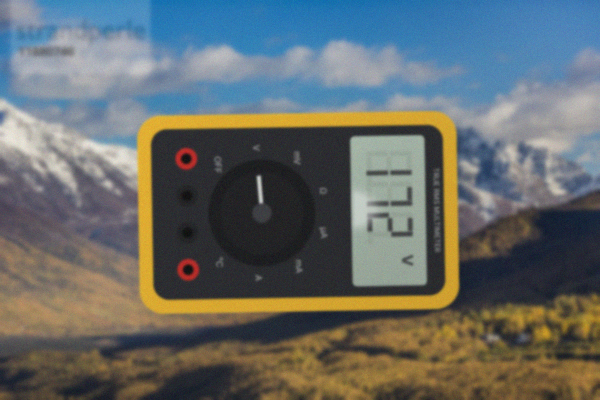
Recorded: 172 V
